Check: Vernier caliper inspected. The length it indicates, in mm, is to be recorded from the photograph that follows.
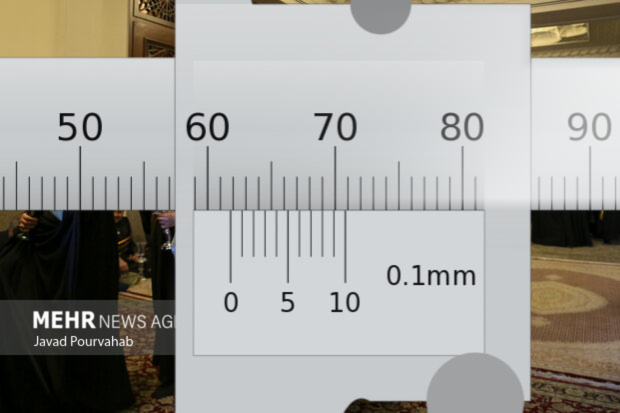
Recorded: 61.8 mm
